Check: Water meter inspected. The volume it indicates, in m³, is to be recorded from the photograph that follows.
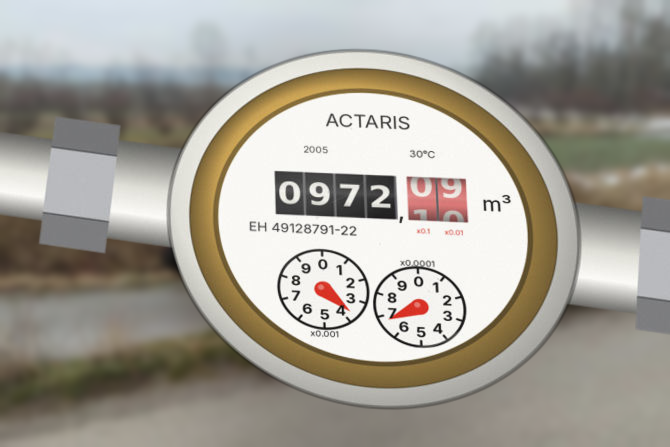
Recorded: 972.0936 m³
